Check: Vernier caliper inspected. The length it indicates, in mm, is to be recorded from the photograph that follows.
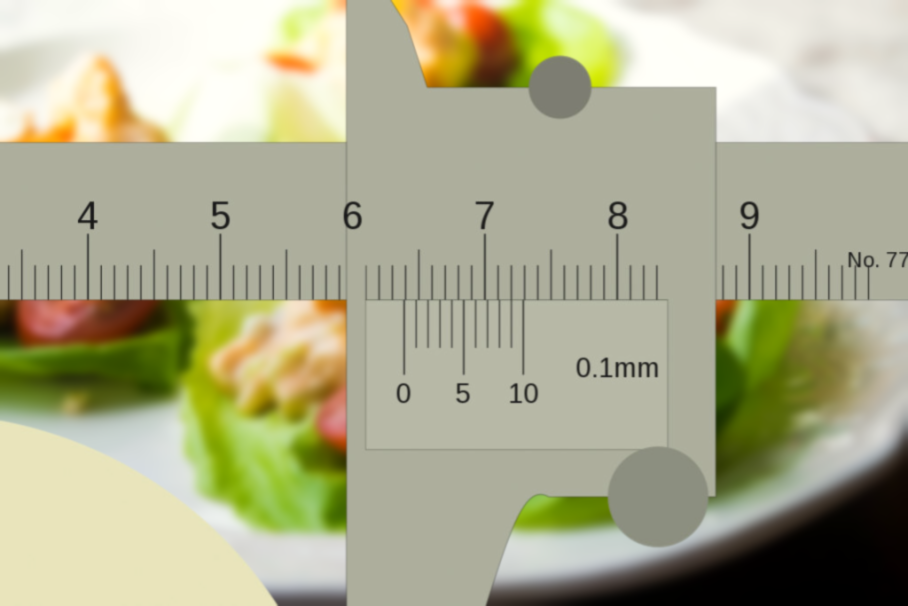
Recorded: 63.9 mm
